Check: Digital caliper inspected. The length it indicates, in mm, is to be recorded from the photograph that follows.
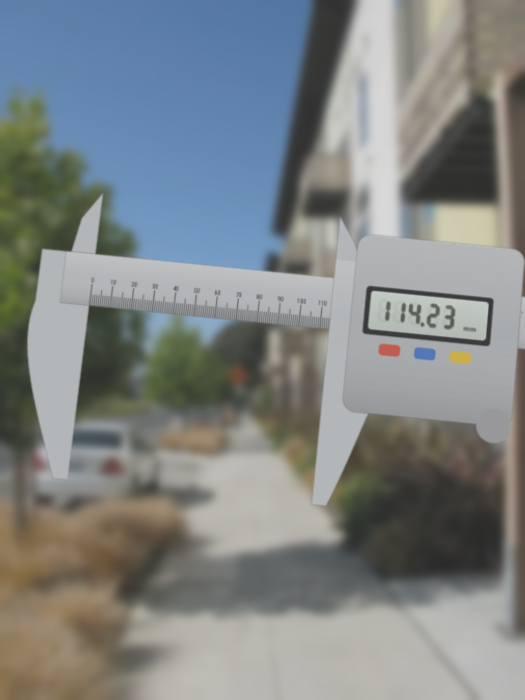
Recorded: 114.23 mm
